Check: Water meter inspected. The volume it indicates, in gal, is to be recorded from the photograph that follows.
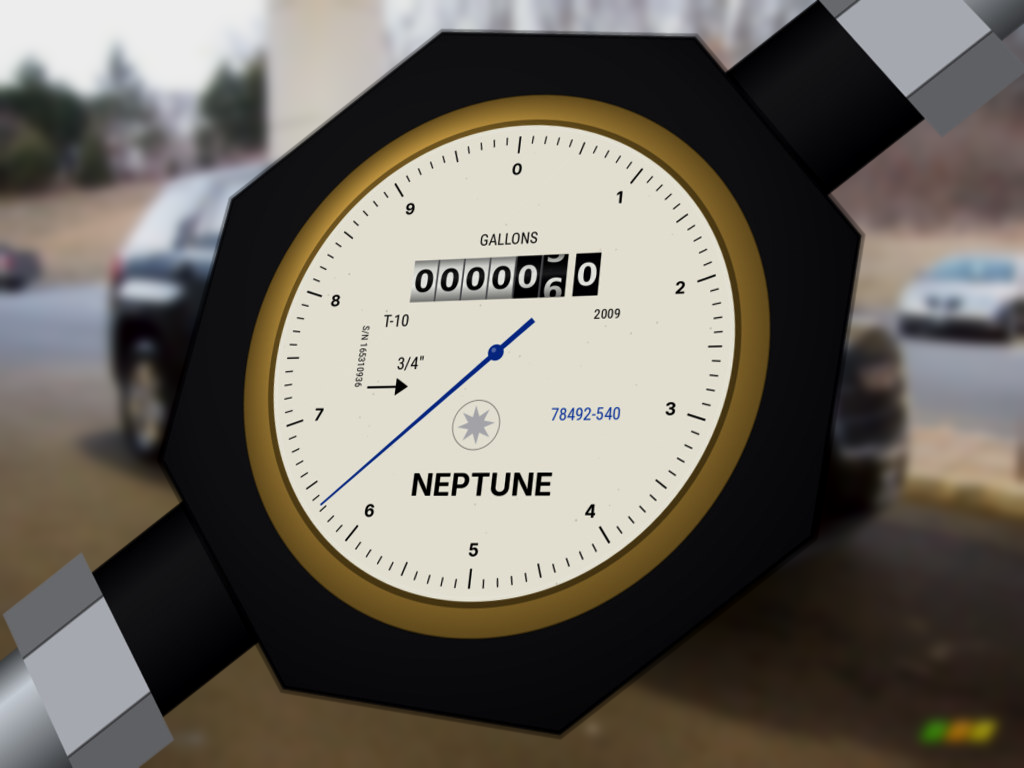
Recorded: 56.3 gal
